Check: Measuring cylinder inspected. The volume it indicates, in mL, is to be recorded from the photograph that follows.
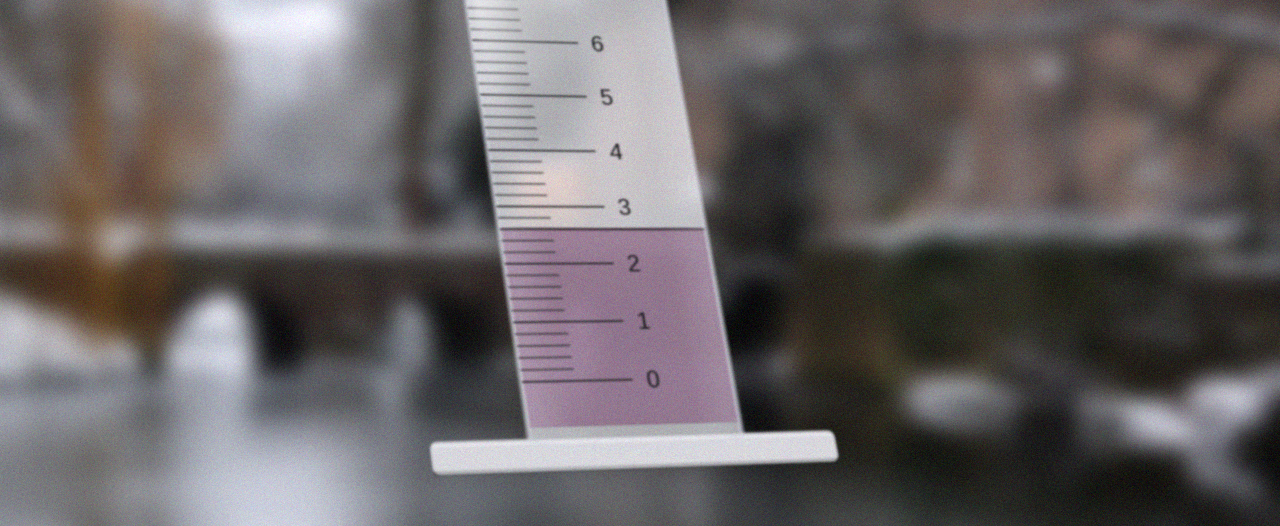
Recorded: 2.6 mL
